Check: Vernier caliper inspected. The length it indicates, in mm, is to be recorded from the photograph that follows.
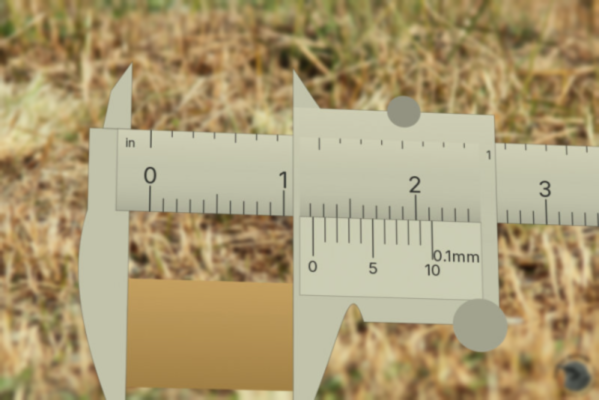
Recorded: 12.2 mm
